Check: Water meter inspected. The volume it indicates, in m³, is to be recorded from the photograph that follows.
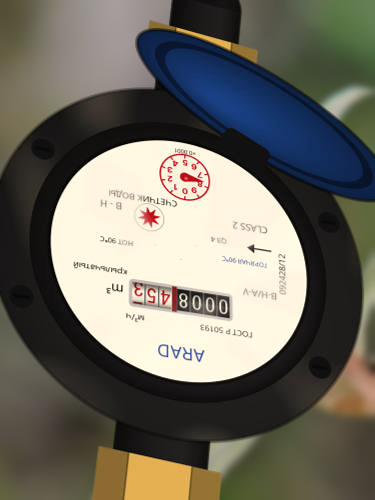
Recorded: 8.4527 m³
